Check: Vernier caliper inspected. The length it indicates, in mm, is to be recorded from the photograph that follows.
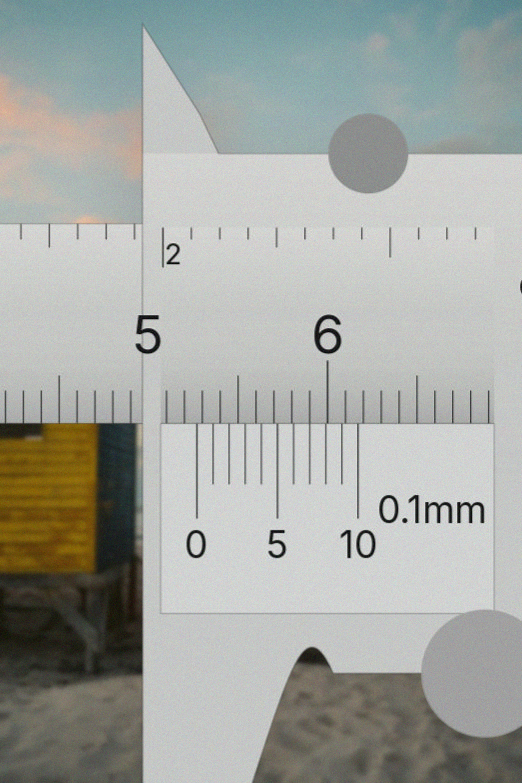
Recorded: 52.7 mm
